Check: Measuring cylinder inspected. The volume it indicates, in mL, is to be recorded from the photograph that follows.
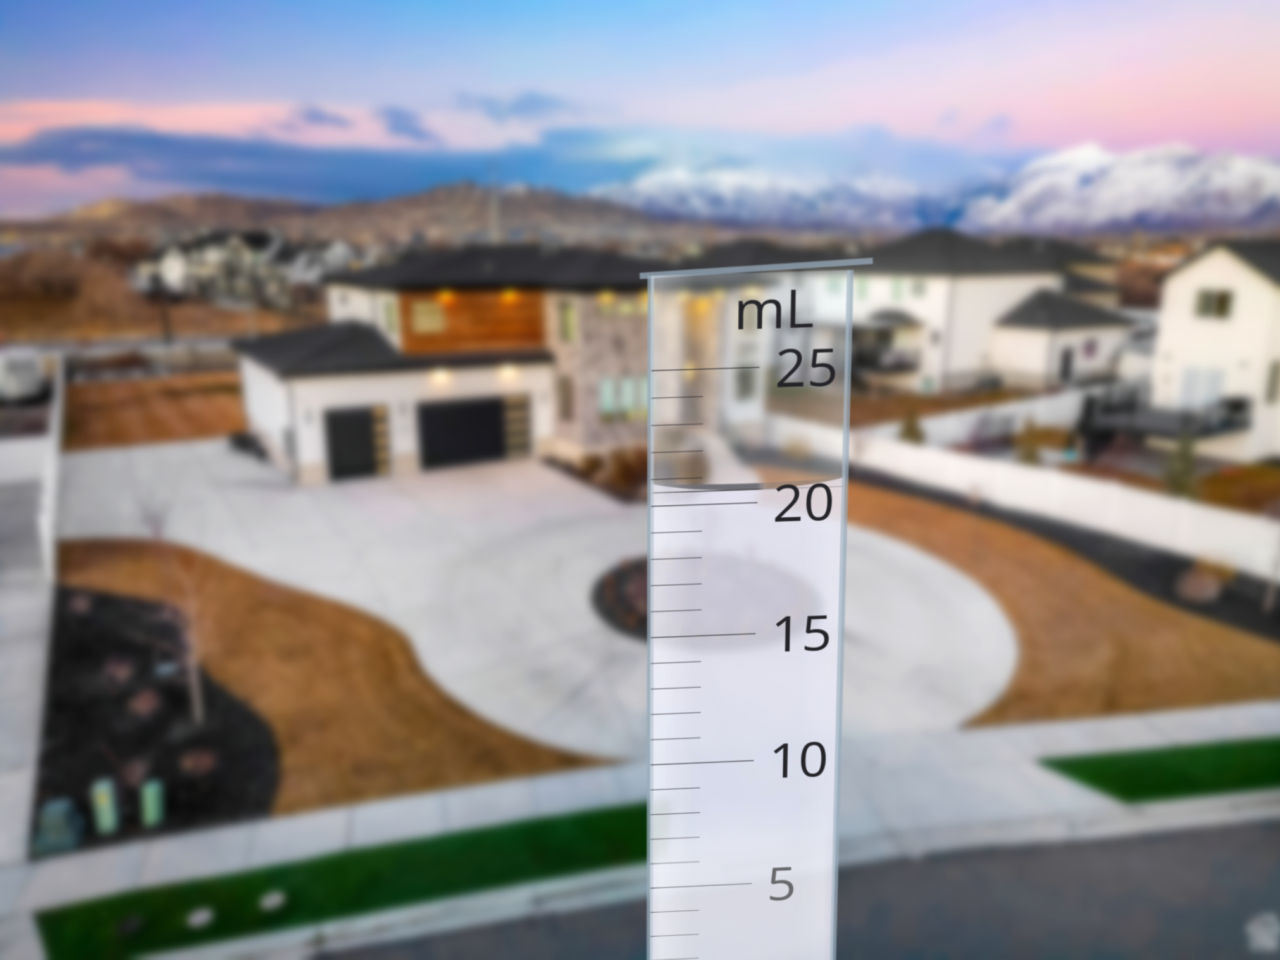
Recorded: 20.5 mL
